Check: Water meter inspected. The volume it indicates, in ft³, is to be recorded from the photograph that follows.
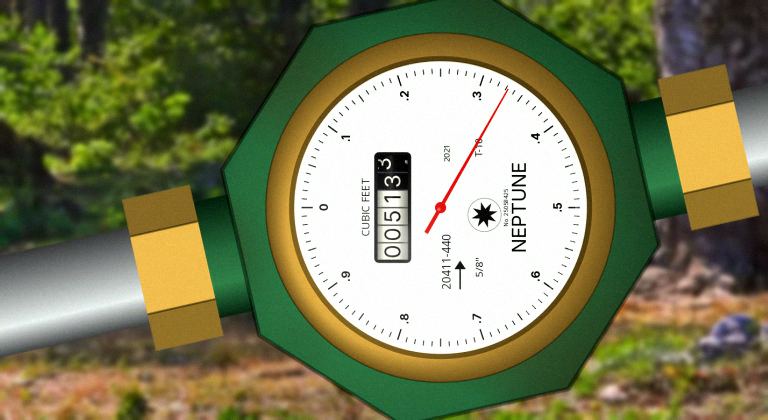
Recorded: 5133.33 ft³
